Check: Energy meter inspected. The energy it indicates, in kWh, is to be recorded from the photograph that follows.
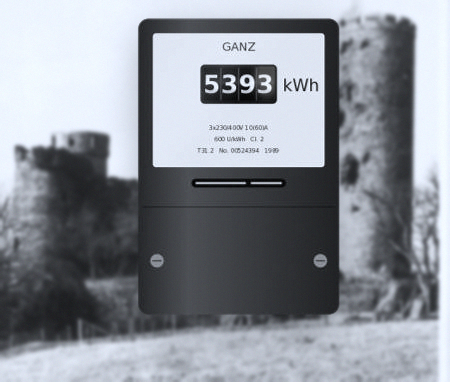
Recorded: 5393 kWh
